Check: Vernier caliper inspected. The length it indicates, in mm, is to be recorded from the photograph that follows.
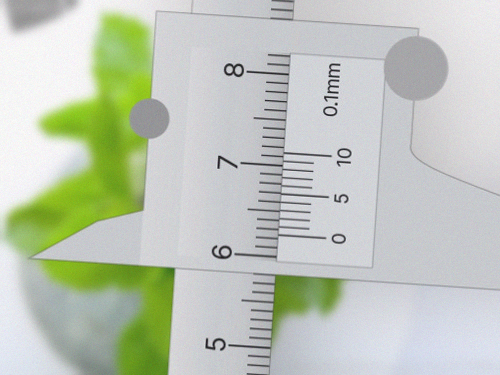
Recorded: 62.4 mm
